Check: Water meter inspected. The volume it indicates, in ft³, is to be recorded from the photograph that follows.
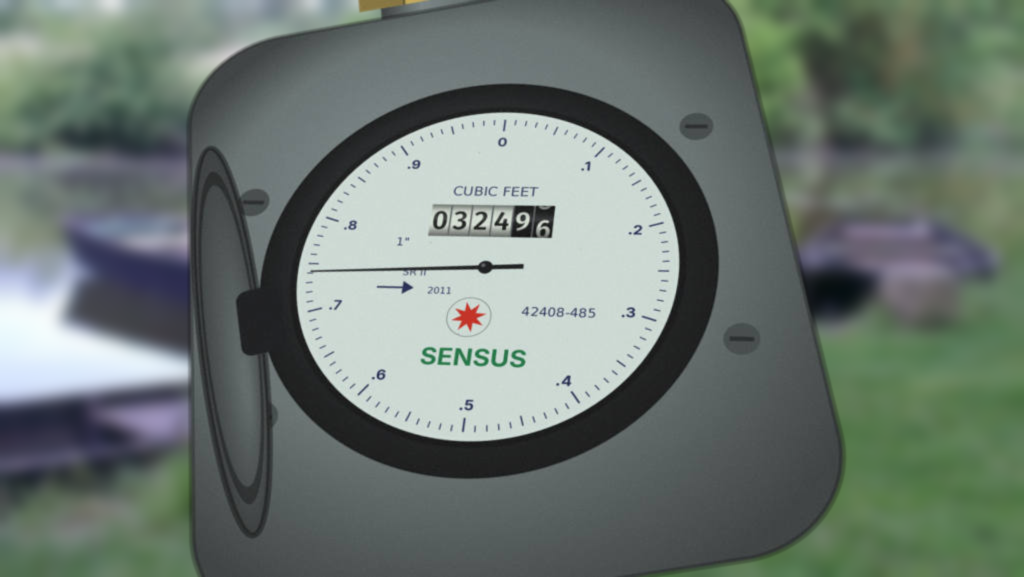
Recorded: 32495.74 ft³
